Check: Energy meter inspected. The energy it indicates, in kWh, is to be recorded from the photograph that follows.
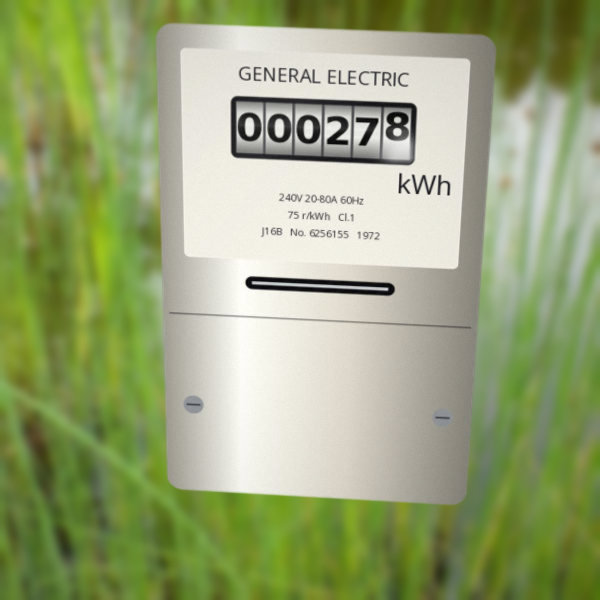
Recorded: 278 kWh
